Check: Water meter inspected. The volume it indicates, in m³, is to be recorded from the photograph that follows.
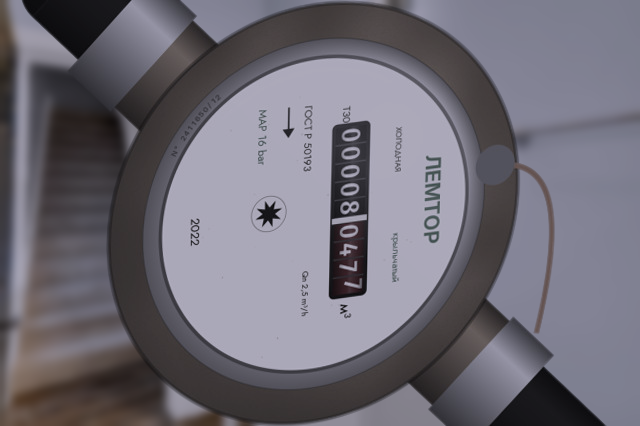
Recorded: 8.0477 m³
